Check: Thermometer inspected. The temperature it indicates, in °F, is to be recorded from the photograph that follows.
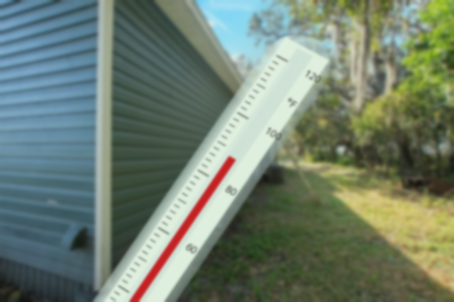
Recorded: 88 °F
